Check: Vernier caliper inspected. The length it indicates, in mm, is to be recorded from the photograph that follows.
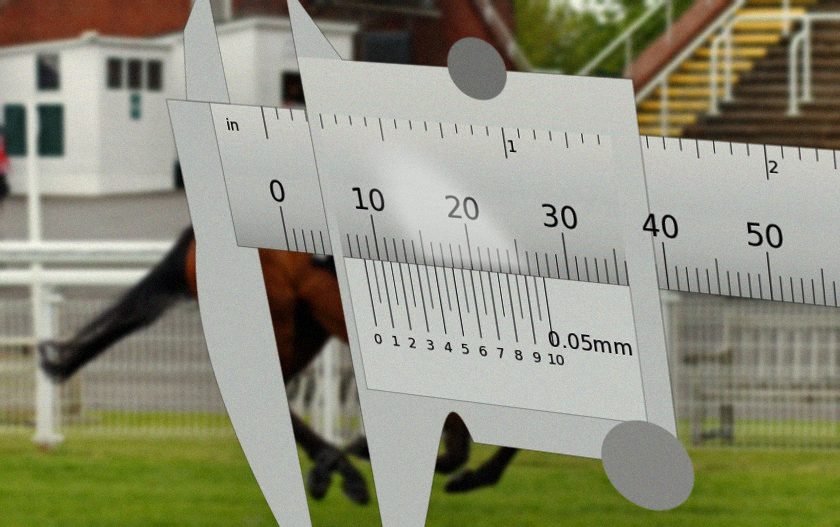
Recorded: 8.4 mm
